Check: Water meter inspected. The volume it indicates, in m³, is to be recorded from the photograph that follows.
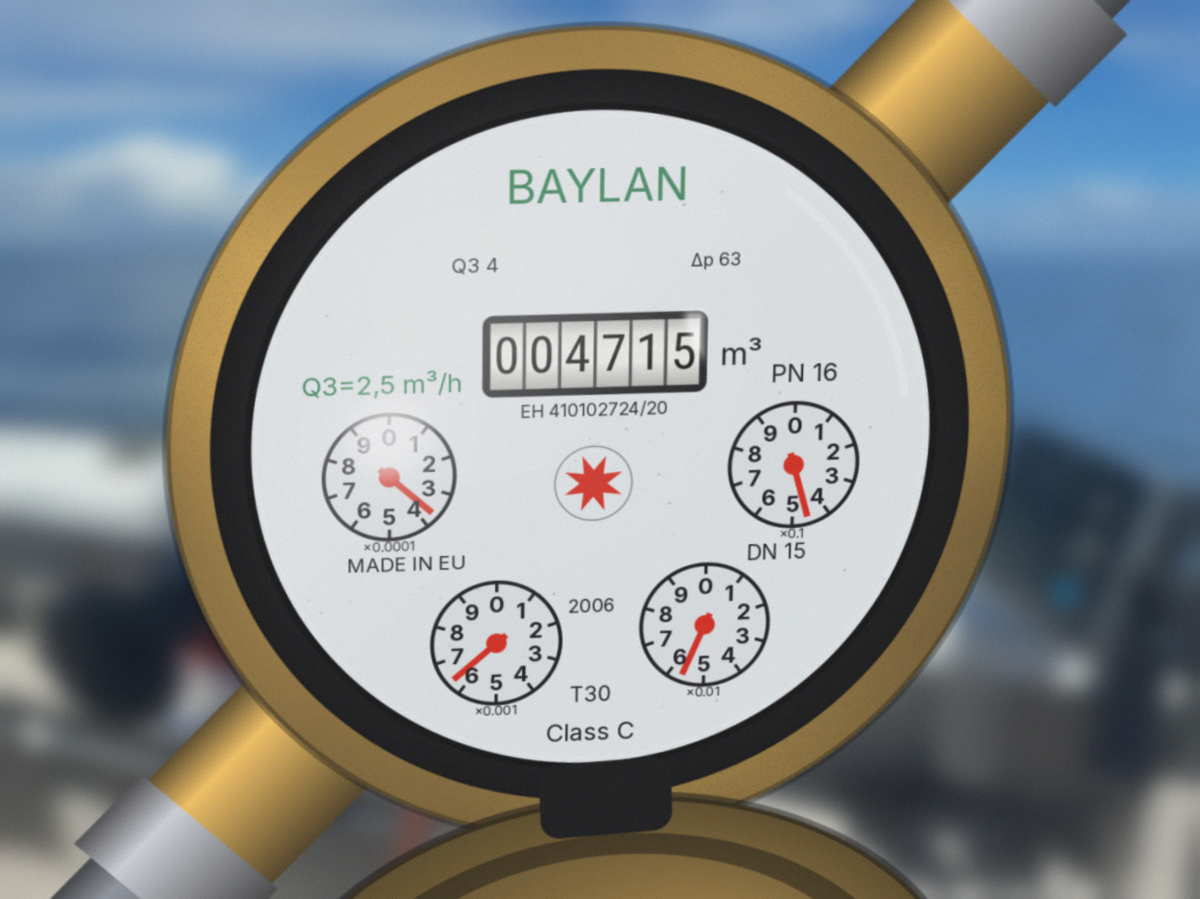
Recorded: 4715.4563 m³
